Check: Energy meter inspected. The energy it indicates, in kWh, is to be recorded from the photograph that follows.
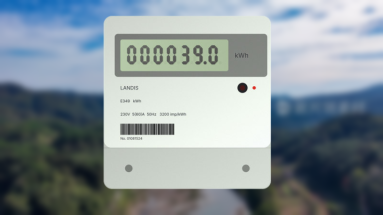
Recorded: 39.0 kWh
